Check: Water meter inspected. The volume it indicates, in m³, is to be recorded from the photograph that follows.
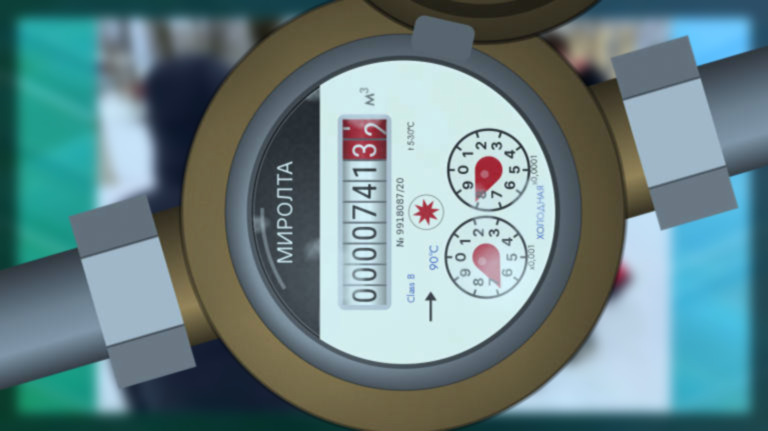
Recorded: 741.3168 m³
